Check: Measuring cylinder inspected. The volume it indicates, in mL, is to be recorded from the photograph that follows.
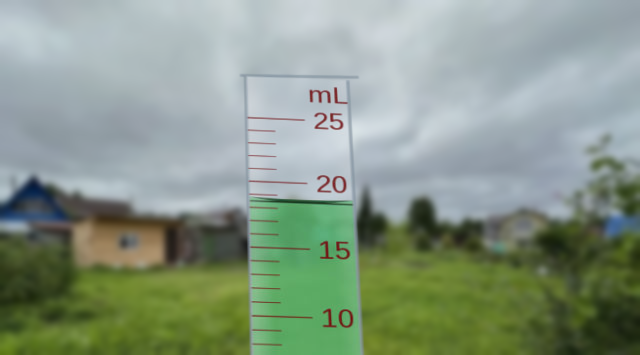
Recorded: 18.5 mL
